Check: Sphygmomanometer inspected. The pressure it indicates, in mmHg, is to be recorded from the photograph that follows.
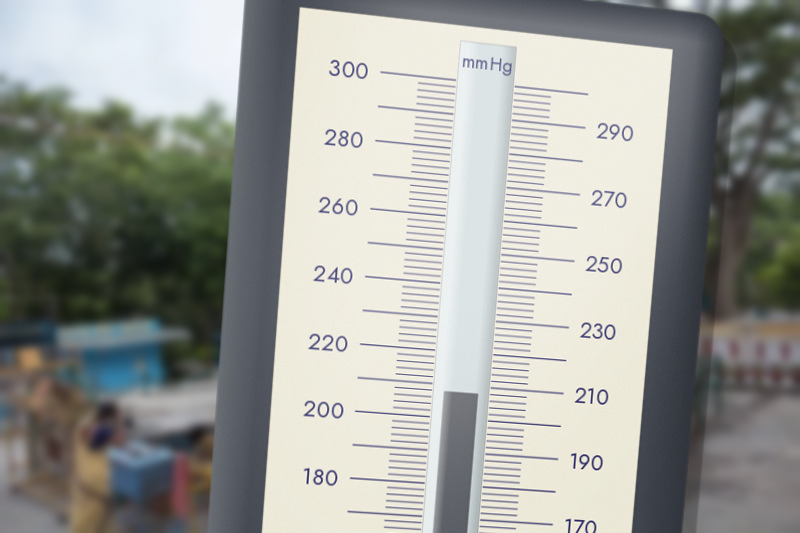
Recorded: 208 mmHg
